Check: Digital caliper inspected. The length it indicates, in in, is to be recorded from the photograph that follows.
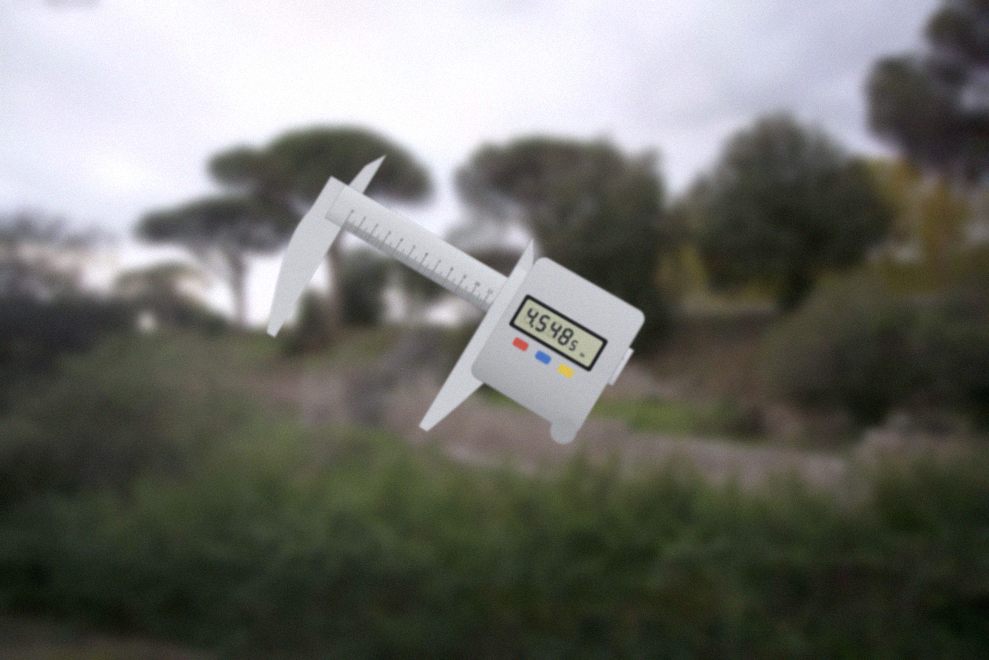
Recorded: 4.5485 in
